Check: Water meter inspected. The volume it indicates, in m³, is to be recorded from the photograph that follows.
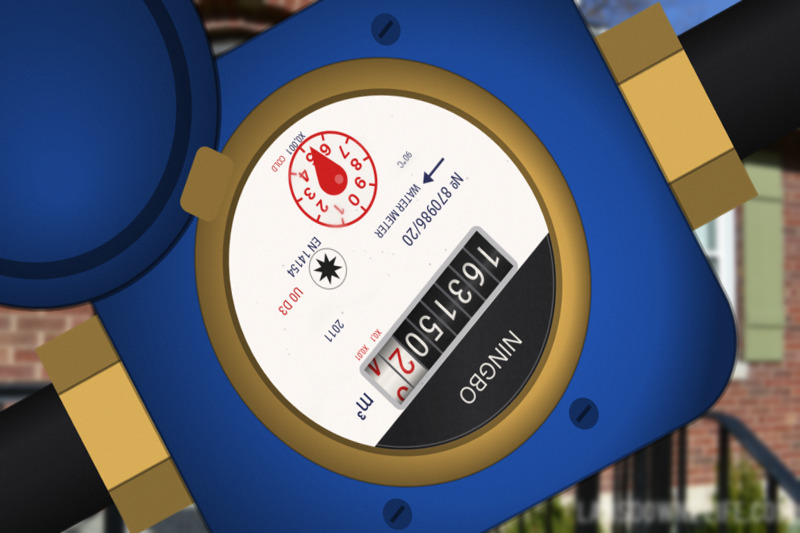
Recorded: 163150.235 m³
